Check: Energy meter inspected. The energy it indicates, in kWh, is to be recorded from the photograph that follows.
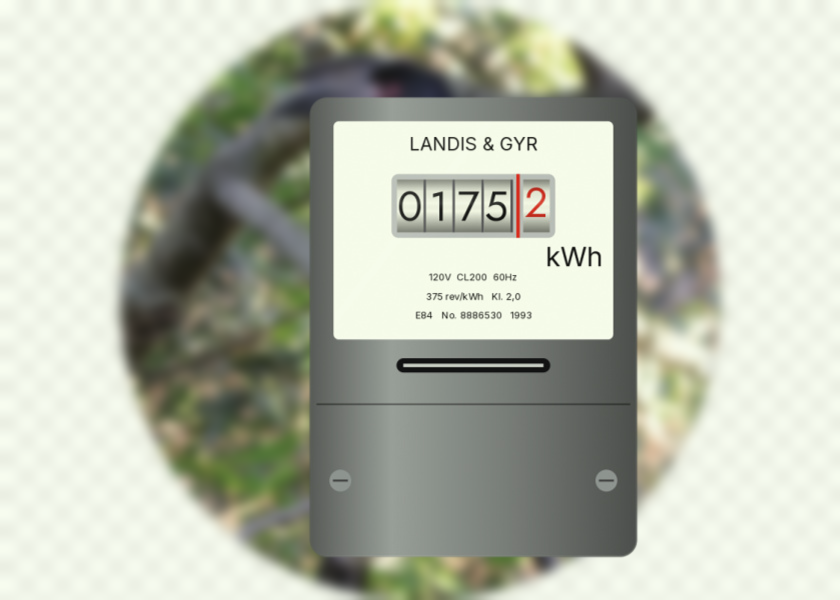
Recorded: 175.2 kWh
